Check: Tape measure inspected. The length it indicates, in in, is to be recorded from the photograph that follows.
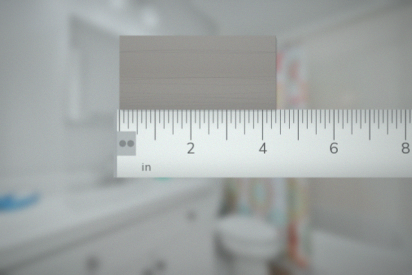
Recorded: 4.375 in
